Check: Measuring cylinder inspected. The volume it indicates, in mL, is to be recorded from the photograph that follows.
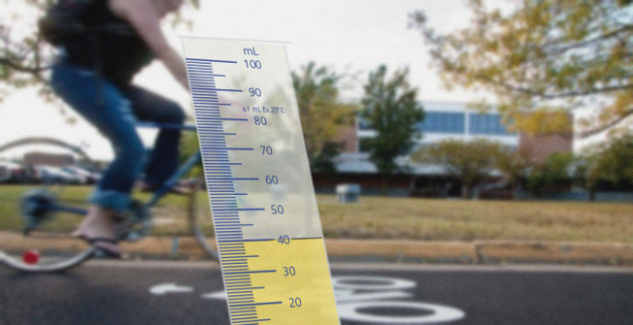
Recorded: 40 mL
